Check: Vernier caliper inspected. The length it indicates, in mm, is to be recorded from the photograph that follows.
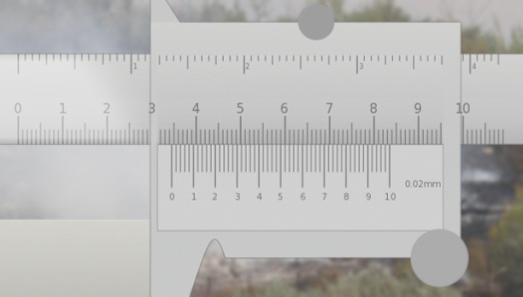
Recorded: 34.5 mm
